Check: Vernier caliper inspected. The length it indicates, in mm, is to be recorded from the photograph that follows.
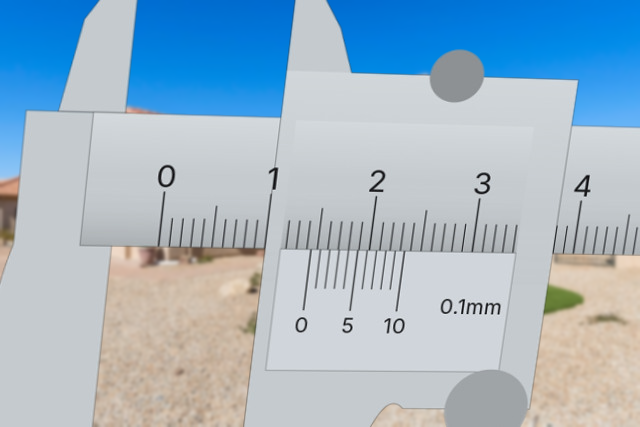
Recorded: 14.4 mm
